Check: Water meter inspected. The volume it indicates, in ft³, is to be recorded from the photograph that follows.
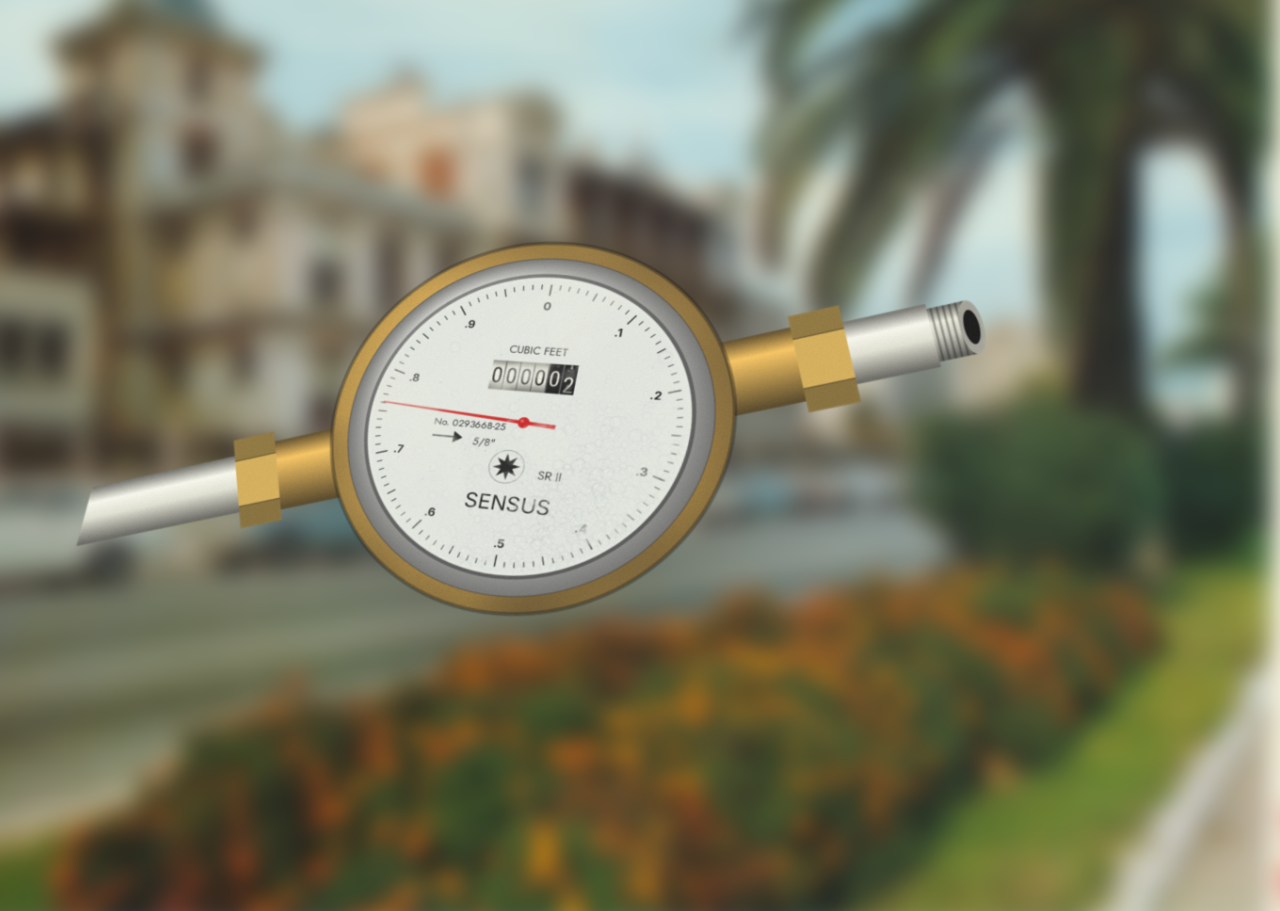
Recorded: 1.76 ft³
